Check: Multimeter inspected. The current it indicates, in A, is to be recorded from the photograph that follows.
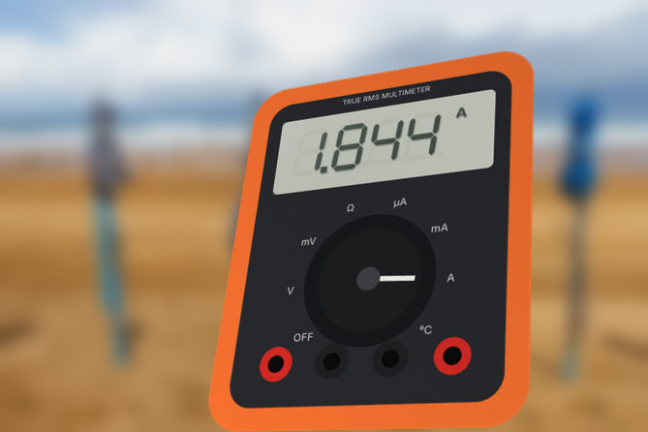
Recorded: 1.844 A
